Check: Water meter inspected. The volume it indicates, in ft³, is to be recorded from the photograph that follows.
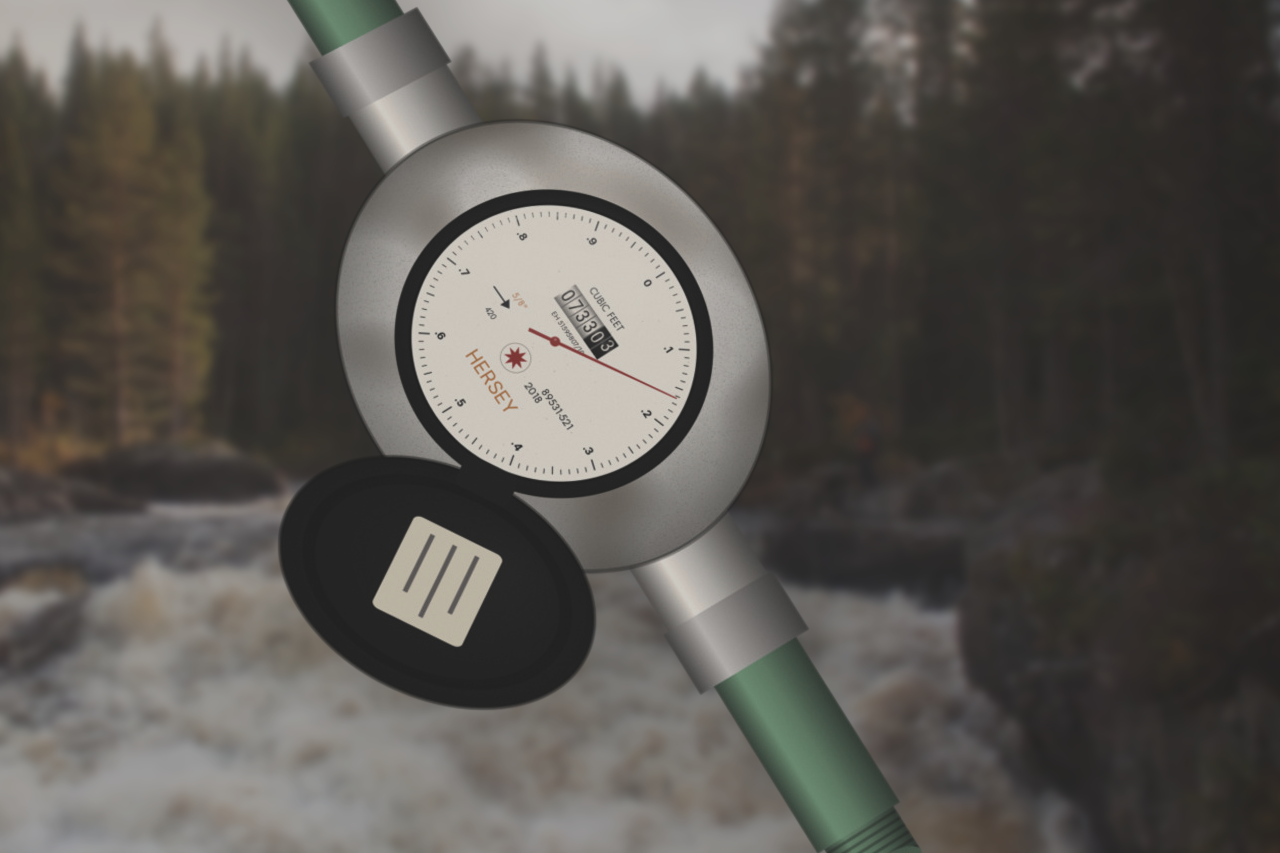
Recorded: 73303.16 ft³
